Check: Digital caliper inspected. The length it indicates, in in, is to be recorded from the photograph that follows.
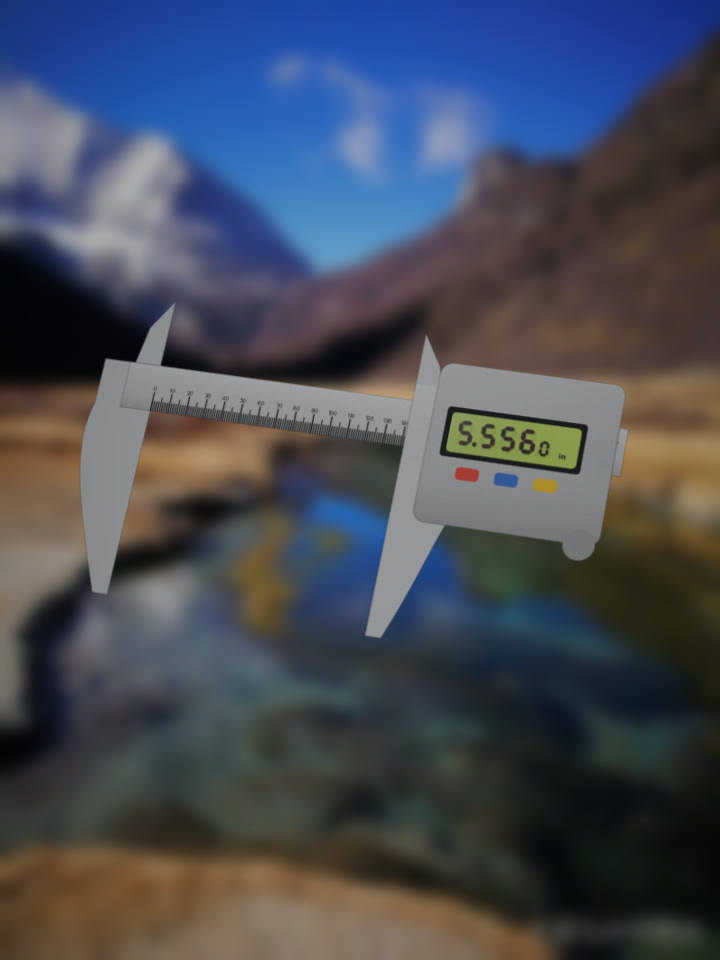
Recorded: 5.5560 in
